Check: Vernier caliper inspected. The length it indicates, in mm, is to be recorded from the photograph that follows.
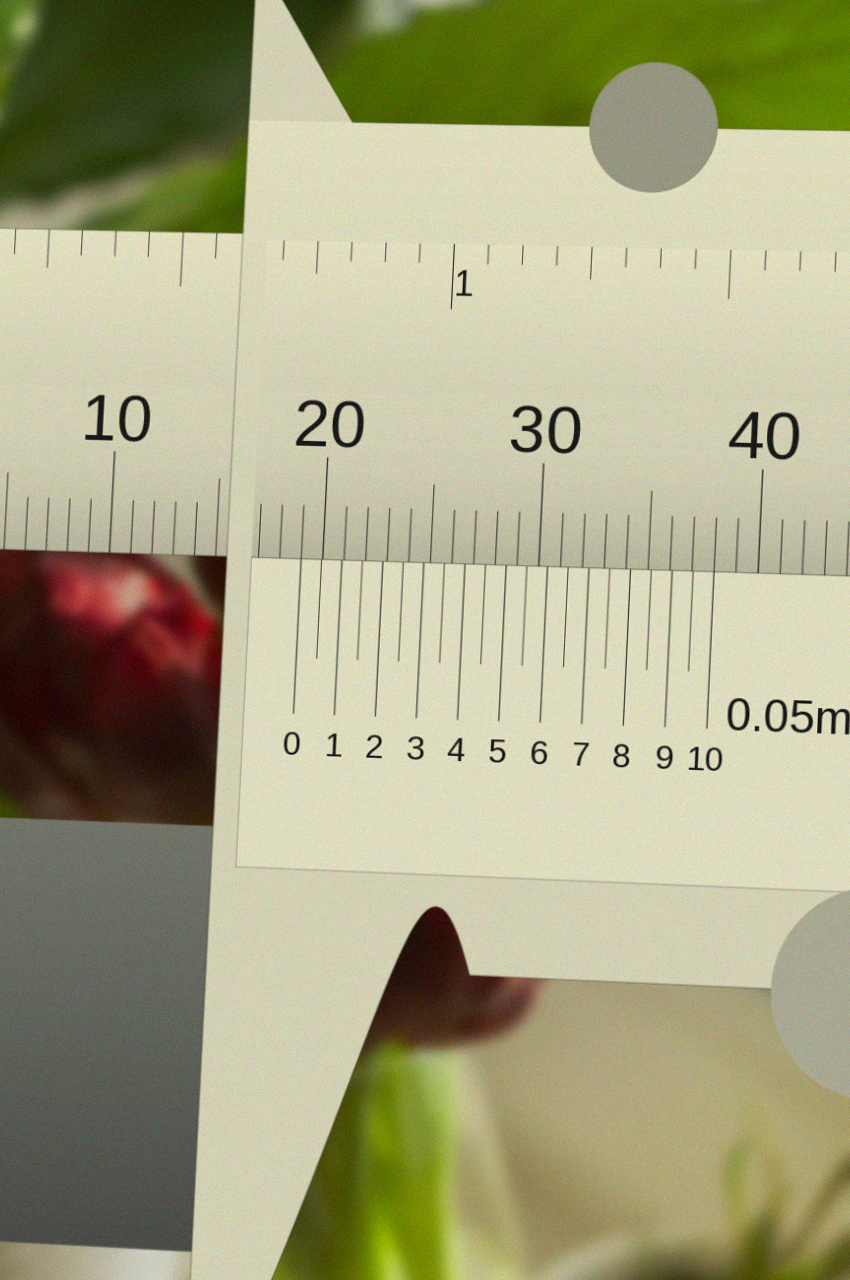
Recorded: 19.0 mm
